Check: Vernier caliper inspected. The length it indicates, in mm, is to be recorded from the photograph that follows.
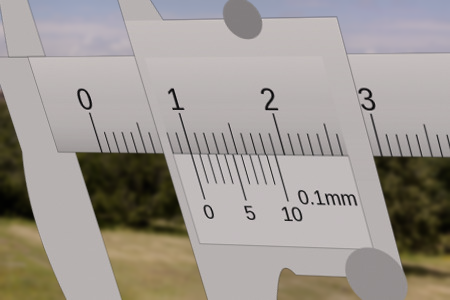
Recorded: 10.0 mm
